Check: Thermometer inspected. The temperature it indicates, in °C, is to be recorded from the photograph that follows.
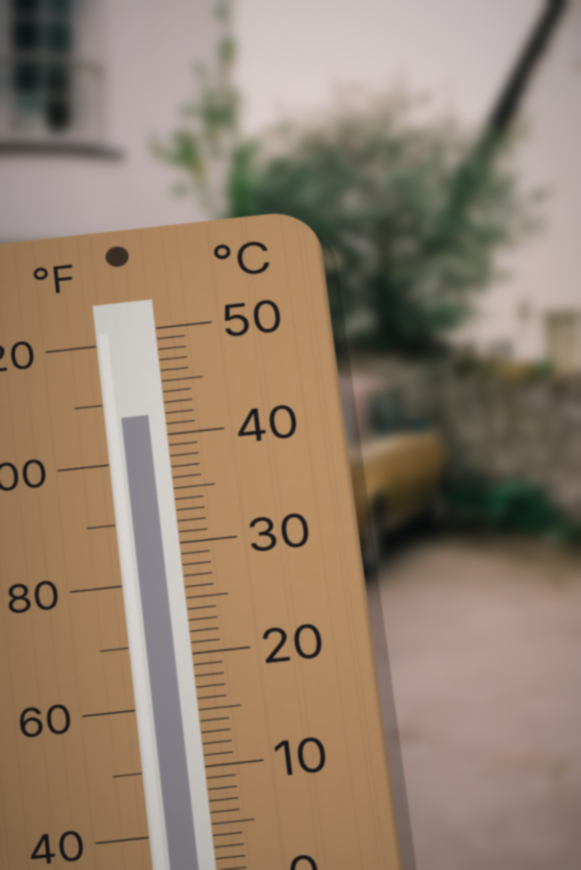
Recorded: 42 °C
